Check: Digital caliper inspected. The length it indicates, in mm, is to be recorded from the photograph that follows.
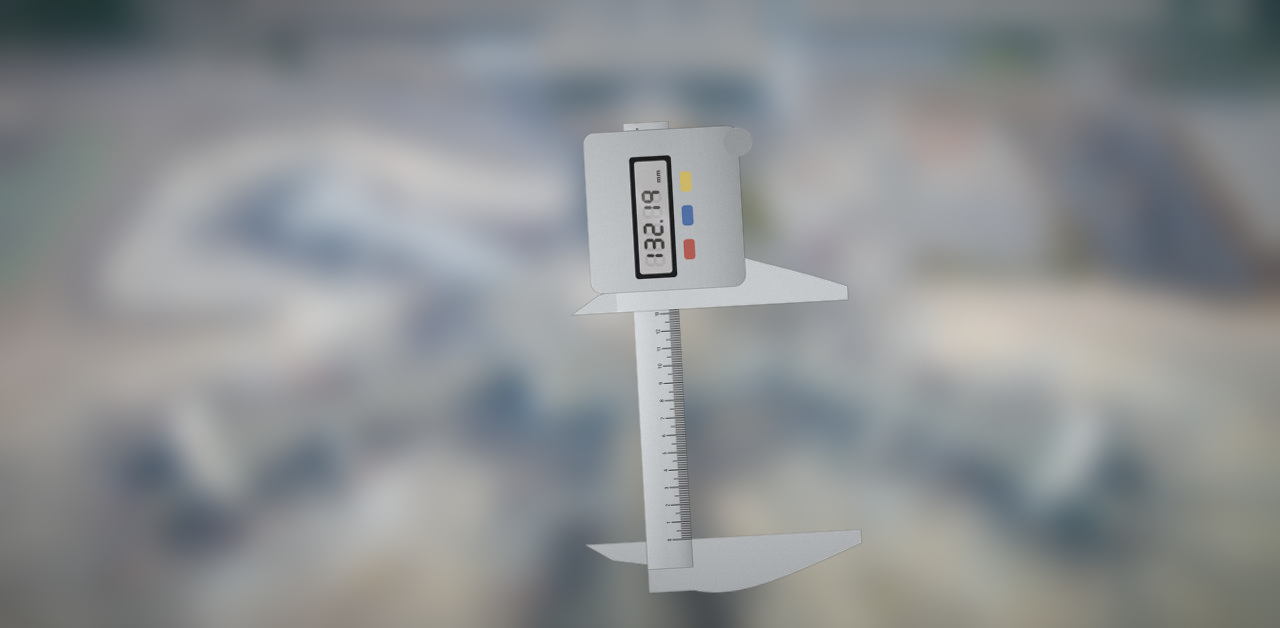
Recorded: 132.19 mm
